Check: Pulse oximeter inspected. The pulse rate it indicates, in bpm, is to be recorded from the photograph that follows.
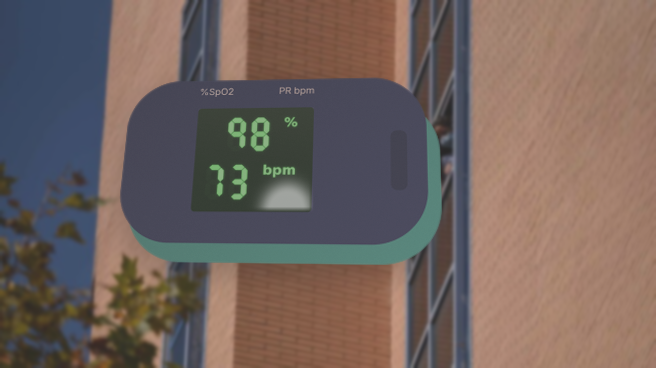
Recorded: 73 bpm
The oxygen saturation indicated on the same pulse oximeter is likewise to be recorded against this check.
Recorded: 98 %
